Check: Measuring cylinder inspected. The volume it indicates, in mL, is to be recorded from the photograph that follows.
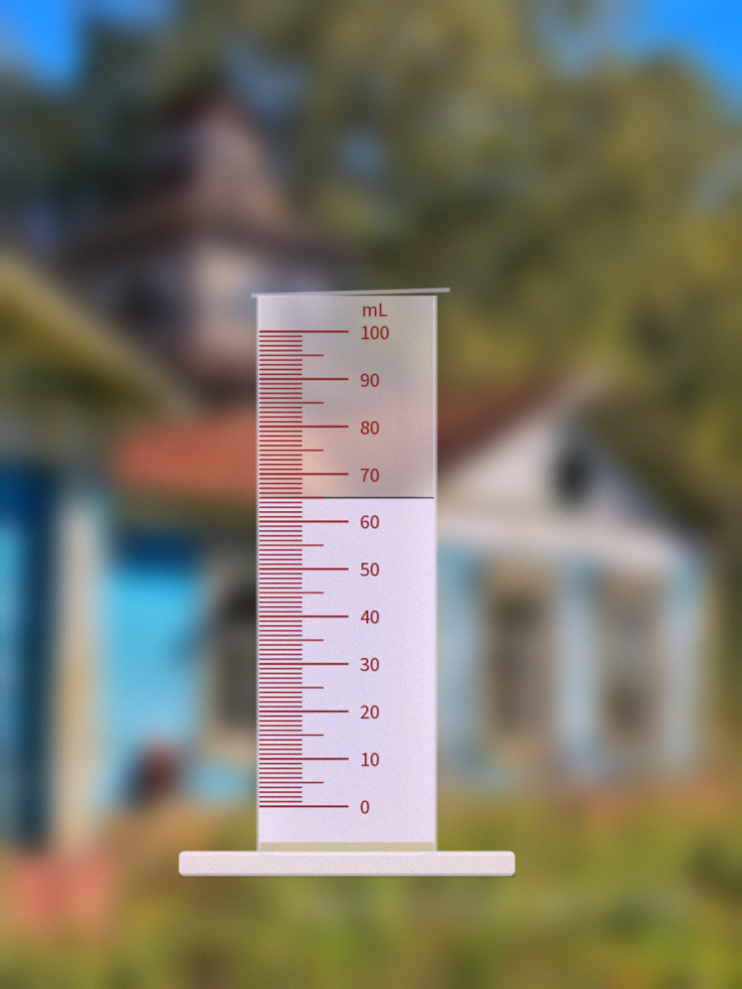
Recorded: 65 mL
